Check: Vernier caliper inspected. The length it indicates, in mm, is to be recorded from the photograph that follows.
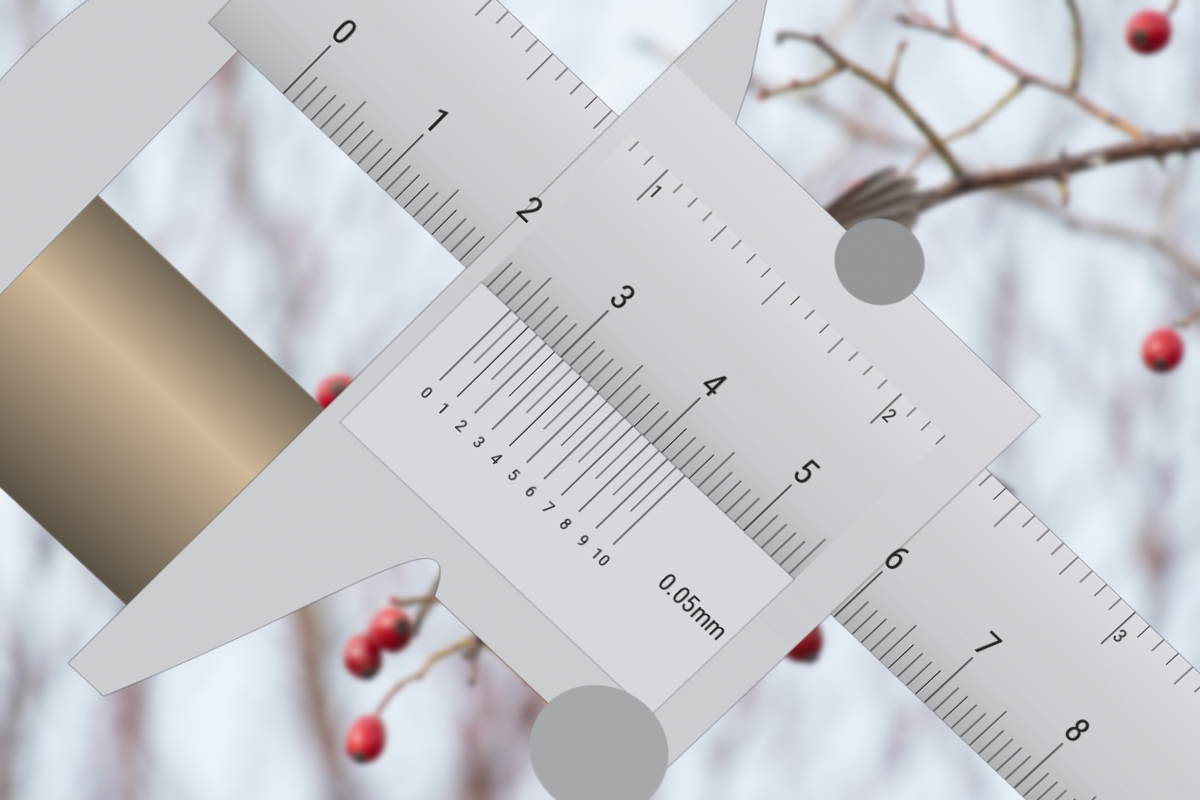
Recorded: 24.6 mm
